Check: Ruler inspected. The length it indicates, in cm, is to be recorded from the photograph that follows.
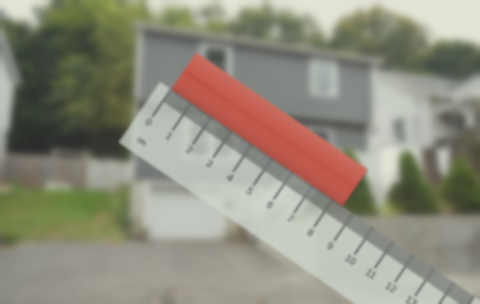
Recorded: 8.5 cm
